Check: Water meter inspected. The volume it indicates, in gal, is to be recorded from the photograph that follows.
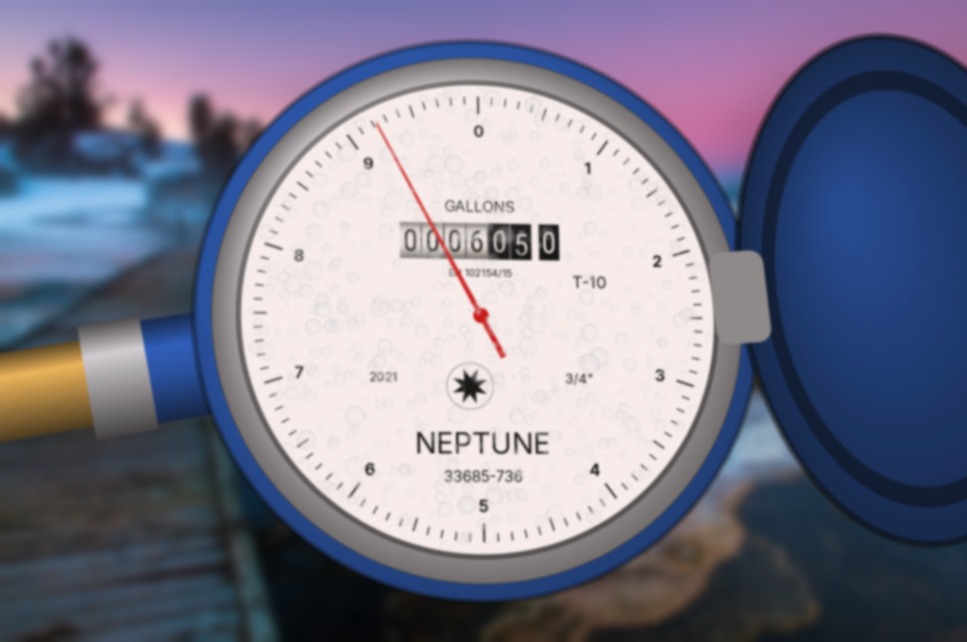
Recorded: 6049.2 gal
